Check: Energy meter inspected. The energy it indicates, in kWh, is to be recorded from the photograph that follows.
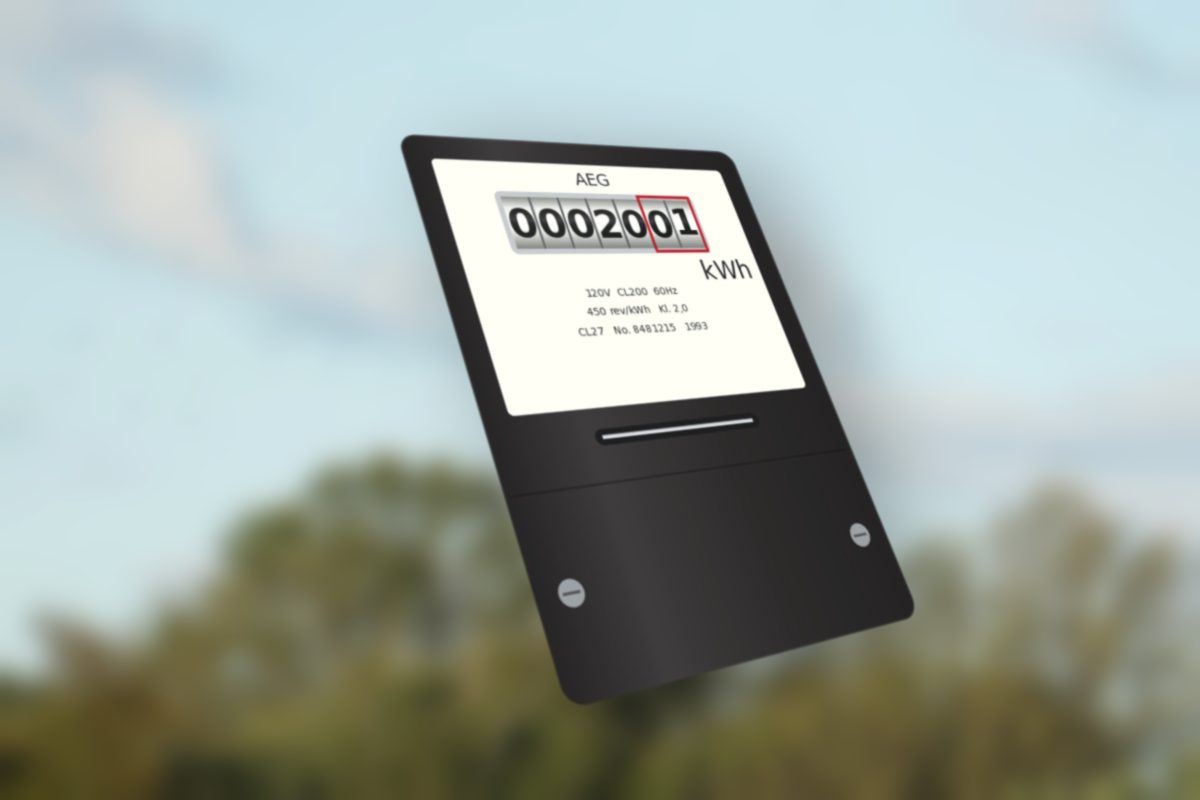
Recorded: 20.01 kWh
